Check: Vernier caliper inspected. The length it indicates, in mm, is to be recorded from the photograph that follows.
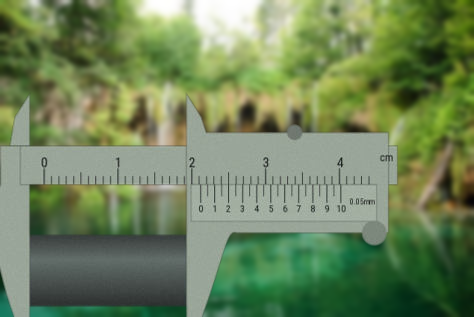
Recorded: 21.2 mm
